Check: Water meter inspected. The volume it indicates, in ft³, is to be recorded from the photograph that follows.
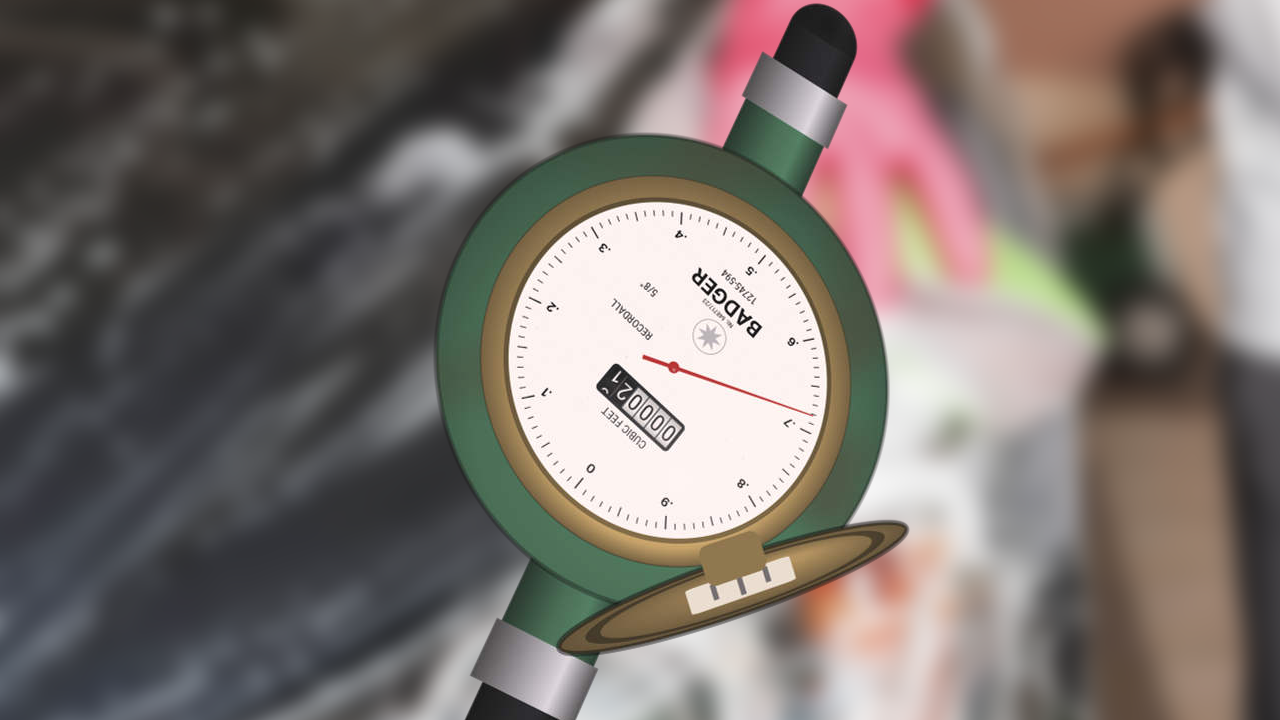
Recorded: 20.68 ft³
